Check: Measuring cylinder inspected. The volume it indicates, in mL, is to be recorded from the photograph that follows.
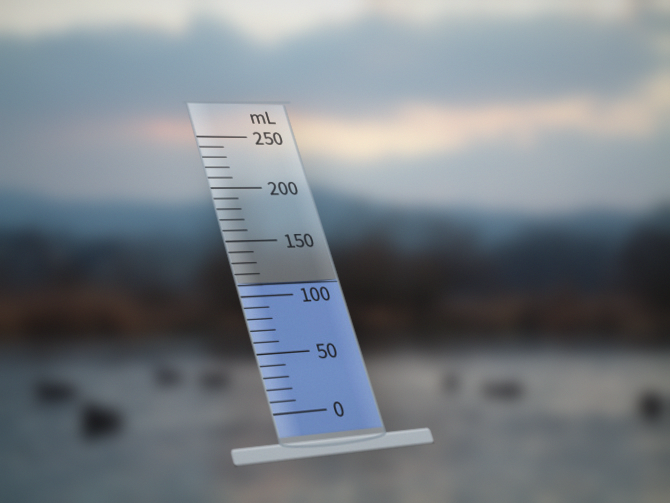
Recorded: 110 mL
